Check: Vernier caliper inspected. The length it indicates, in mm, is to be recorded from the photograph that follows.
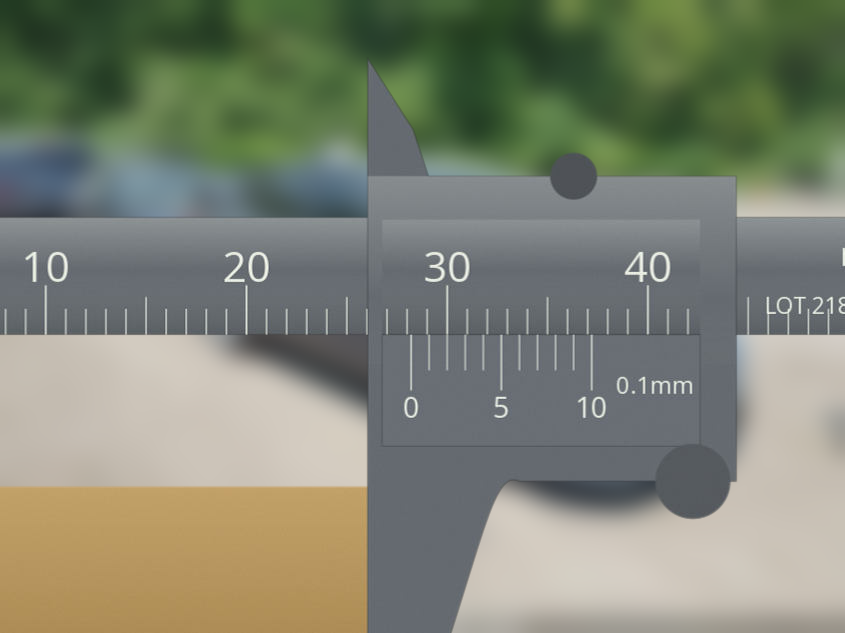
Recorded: 28.2 mm
